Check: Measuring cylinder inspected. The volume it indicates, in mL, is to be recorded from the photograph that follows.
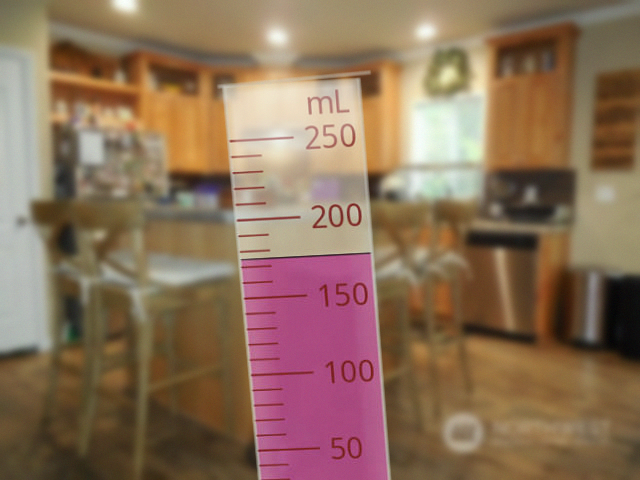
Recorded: 175 mL
